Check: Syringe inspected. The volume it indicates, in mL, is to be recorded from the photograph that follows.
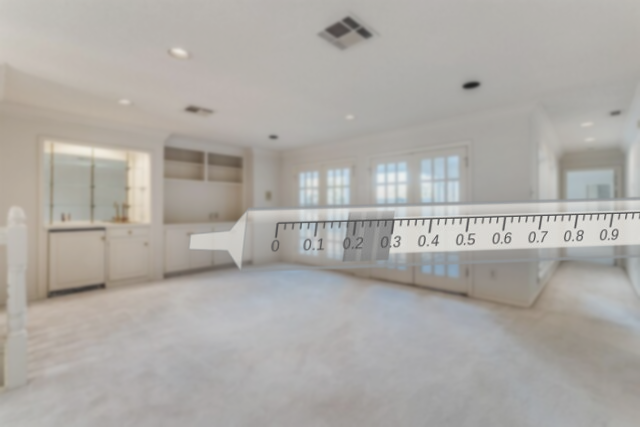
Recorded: 0.18 mL
